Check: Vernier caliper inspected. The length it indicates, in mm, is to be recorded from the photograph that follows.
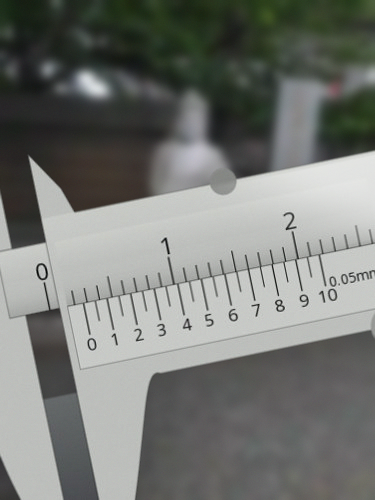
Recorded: 2.7 mm
